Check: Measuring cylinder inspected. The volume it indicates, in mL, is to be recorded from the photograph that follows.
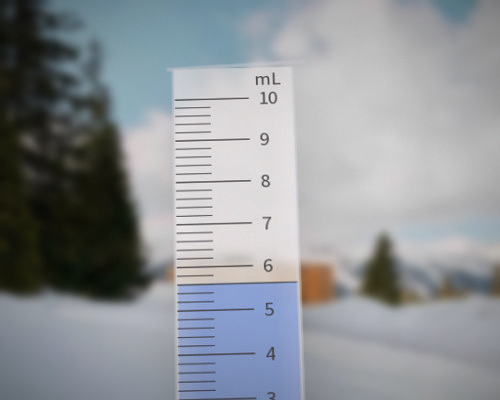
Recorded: 5.6 mL
